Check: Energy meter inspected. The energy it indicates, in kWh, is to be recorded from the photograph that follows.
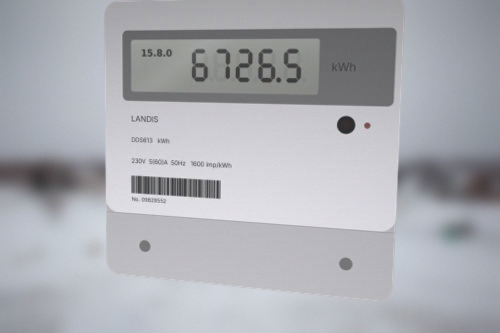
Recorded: 6726.5 kWh
